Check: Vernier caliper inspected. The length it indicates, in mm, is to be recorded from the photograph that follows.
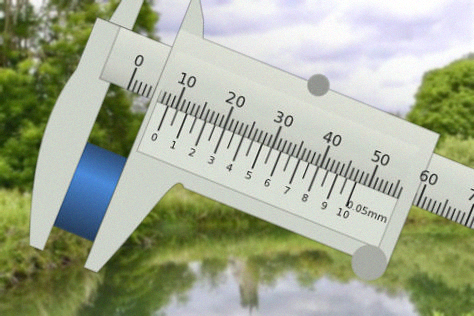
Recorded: 8.4 mm
